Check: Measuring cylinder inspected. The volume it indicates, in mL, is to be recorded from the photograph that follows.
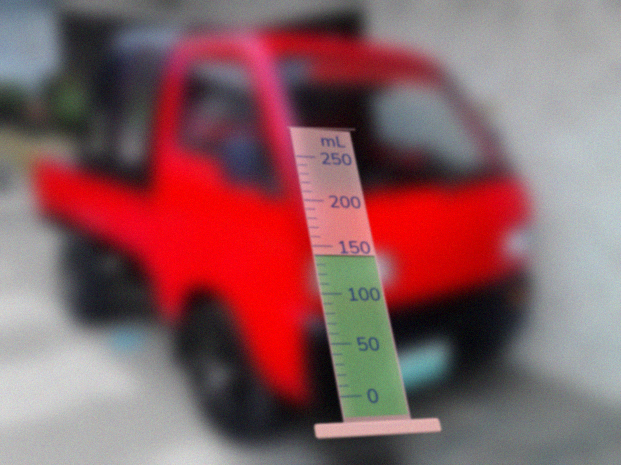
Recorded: 140 mL
